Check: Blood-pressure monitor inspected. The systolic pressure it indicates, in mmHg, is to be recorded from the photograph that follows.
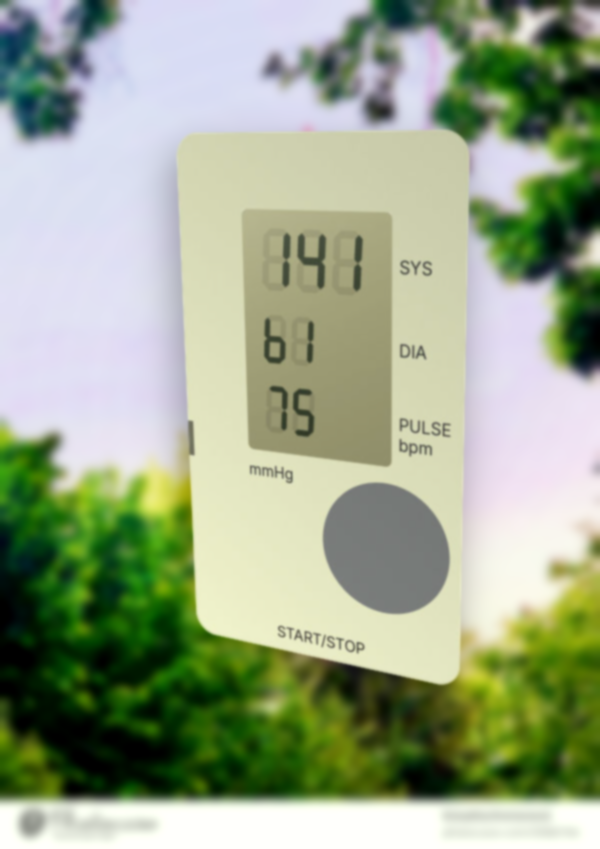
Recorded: 141 mmHg
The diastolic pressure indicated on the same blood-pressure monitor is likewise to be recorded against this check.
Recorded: 61 mmHg
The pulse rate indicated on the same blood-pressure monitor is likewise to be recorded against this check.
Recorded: 75 bpm
